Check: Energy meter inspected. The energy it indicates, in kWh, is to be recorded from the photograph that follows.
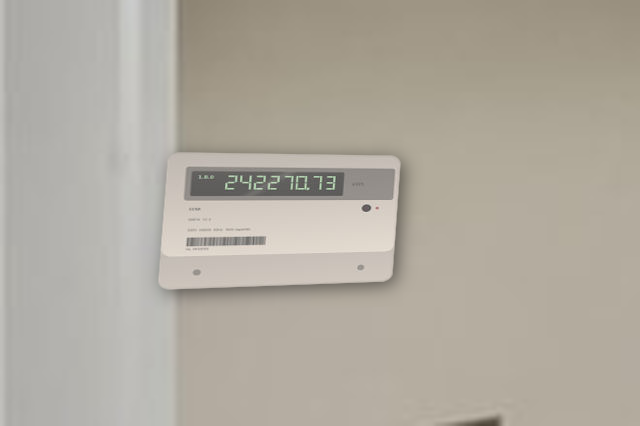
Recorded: 242270.73 kWh
